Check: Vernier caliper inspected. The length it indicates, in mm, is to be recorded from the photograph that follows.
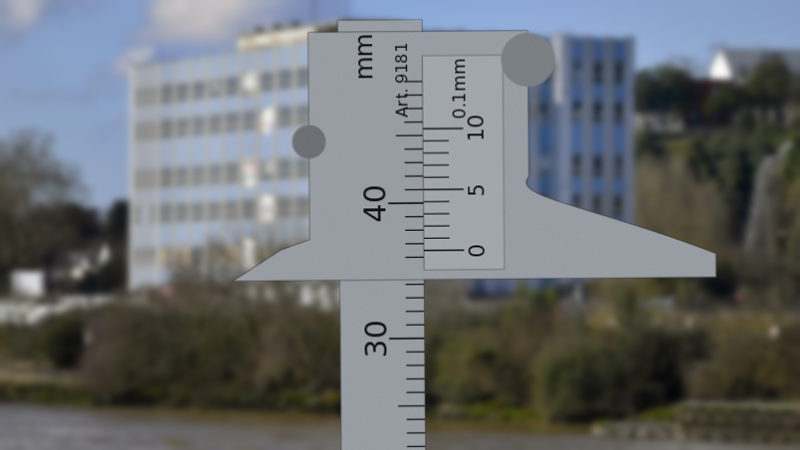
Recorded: 36.5 mm
